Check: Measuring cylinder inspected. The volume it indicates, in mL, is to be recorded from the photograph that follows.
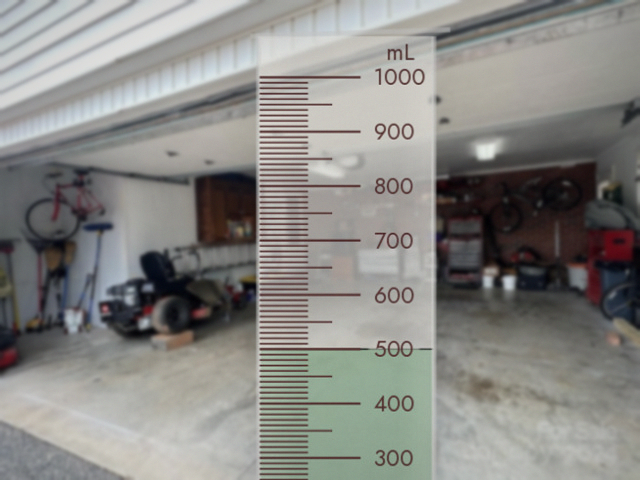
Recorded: 500 mL
